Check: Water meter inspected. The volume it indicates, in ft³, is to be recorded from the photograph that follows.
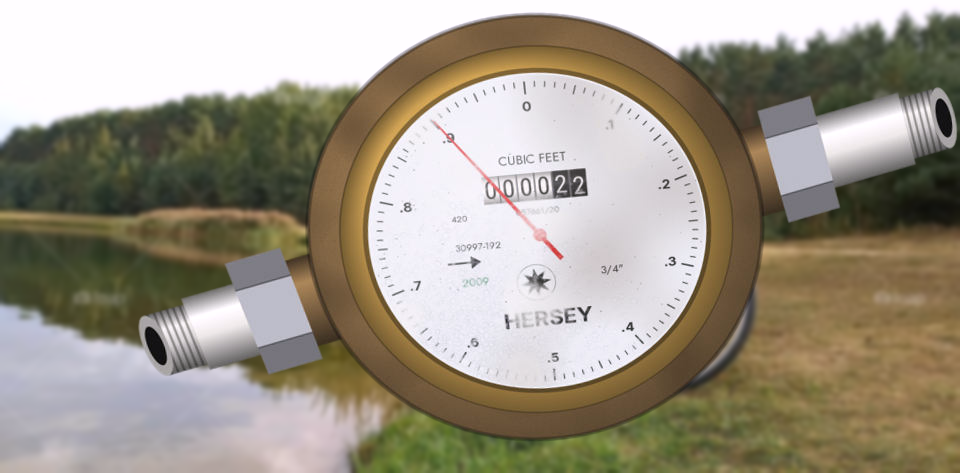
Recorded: 21.90 ft³
